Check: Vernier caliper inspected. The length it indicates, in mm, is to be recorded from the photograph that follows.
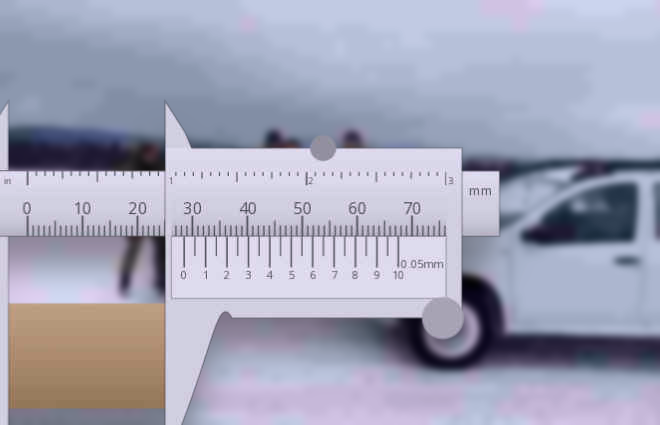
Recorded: 28.5 mm
